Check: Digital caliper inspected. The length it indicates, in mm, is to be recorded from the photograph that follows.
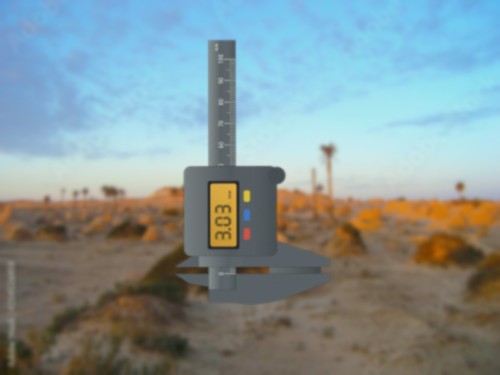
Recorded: 3.03 mm
